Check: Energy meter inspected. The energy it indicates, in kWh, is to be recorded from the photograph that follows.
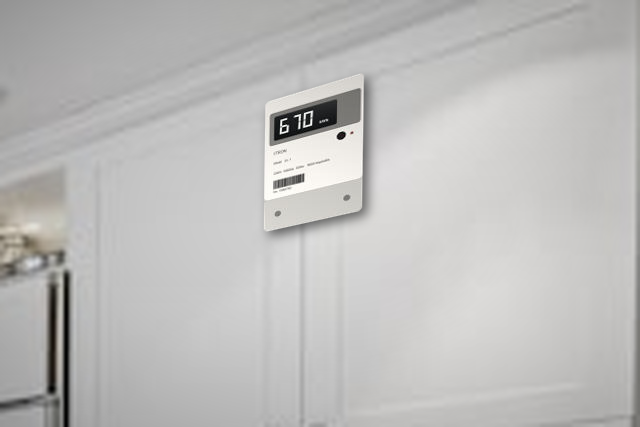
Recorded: 670 kWh
